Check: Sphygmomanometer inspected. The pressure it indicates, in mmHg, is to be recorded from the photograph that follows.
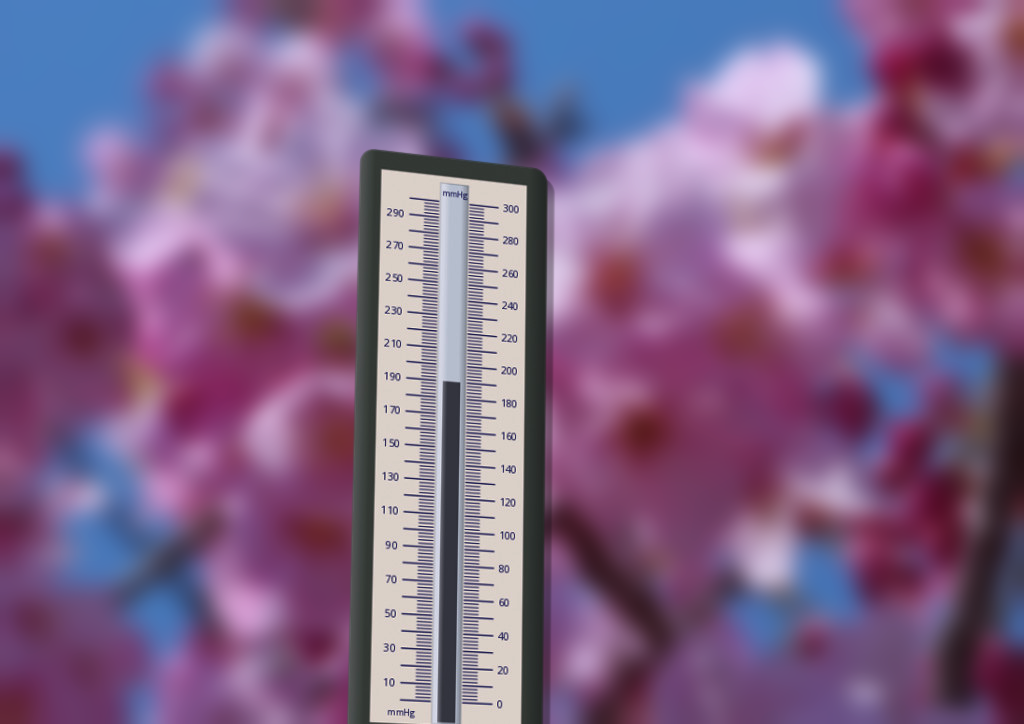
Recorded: 190 mmHg
